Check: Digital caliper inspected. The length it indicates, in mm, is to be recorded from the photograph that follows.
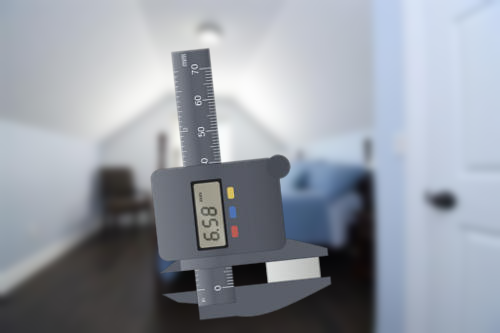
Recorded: 6.58 mm
